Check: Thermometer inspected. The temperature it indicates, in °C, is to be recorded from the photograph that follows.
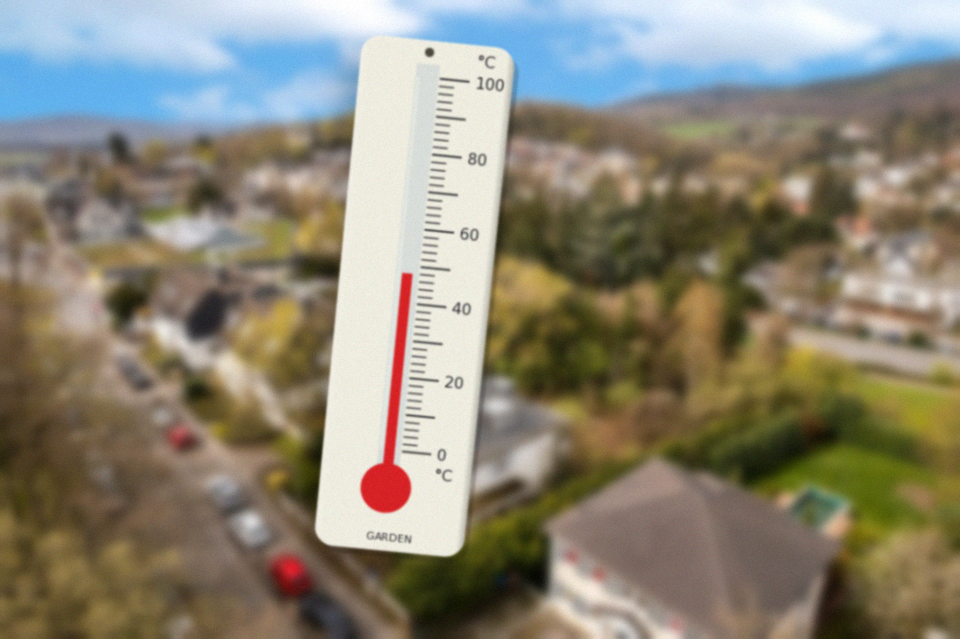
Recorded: 48 °C
